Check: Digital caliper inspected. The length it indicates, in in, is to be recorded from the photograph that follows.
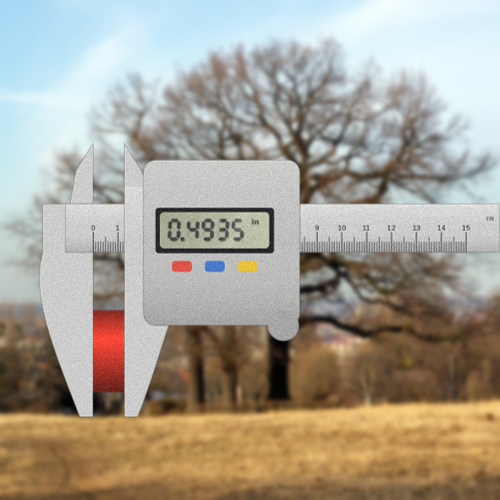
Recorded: 0.4935 in
